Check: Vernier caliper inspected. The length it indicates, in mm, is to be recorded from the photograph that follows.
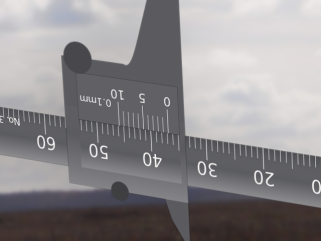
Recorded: 36.8 mm
